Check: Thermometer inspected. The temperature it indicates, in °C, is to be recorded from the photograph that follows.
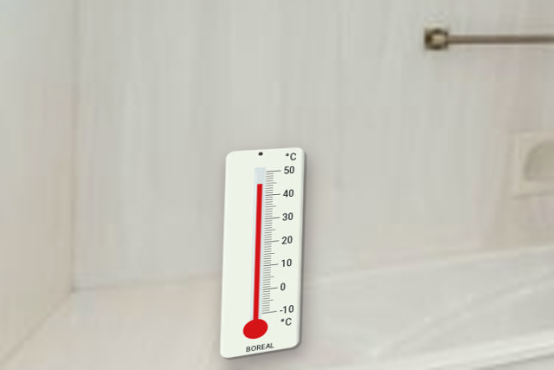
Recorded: 45 °C
